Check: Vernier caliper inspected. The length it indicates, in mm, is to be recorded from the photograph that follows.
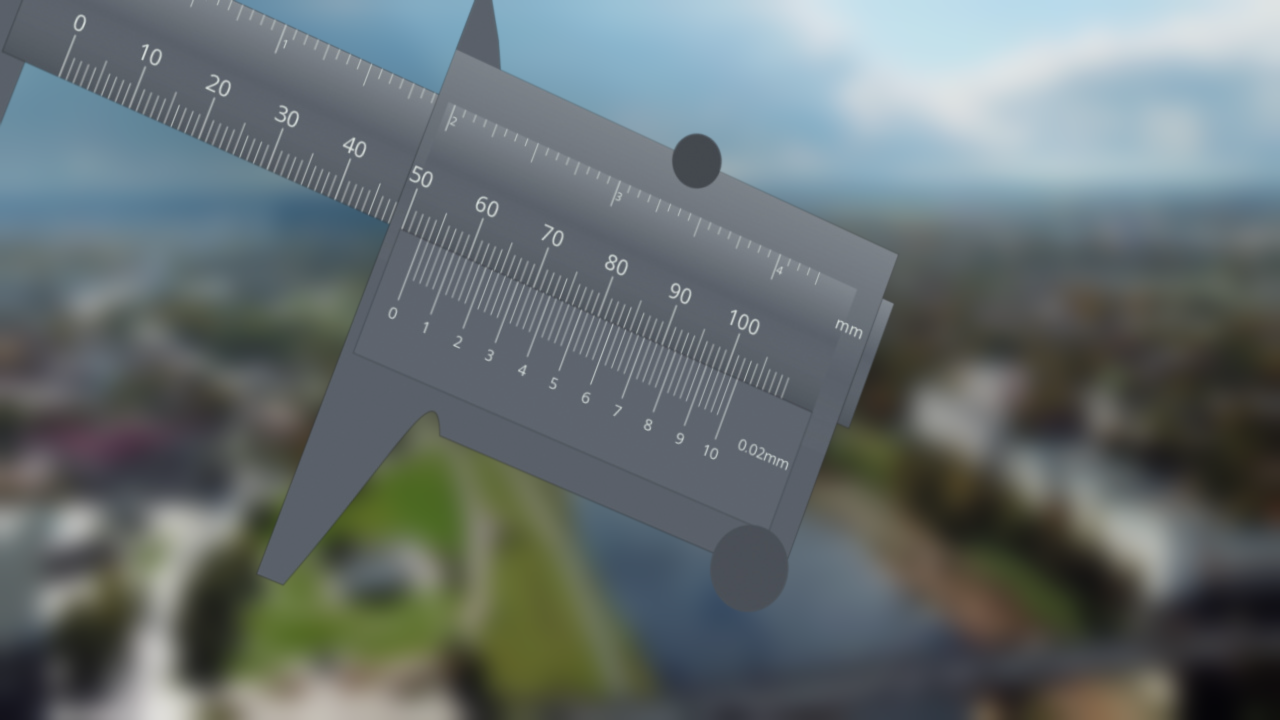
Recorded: 53.0 mm
